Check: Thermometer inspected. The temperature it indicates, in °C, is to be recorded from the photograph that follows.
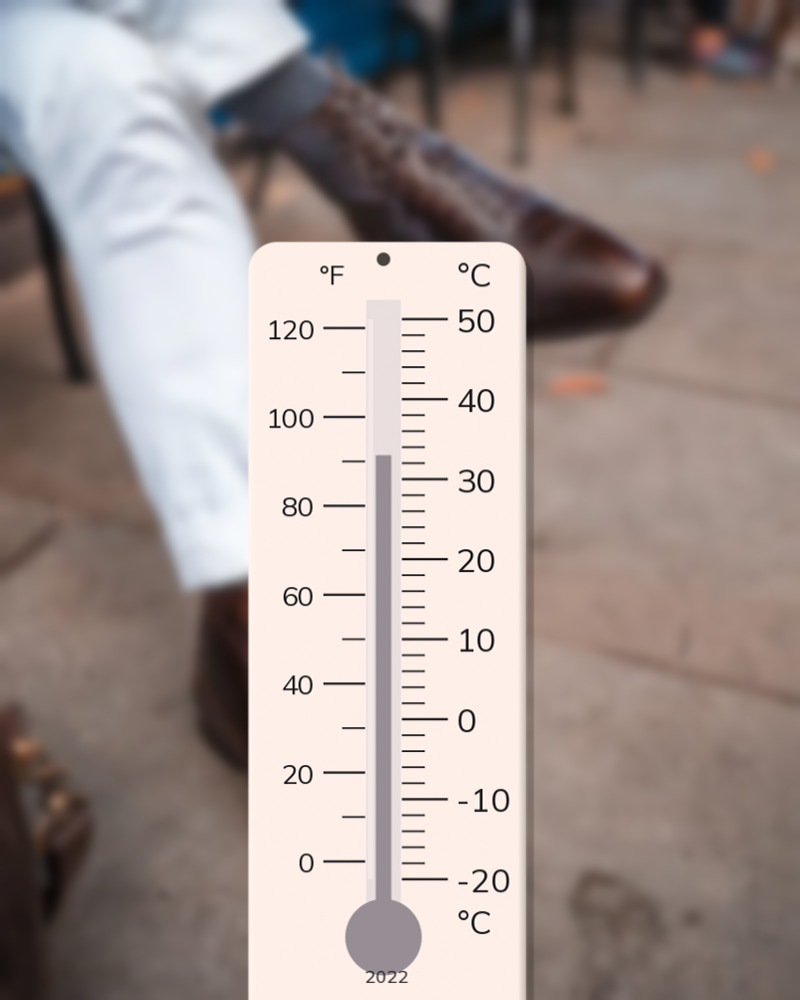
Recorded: 33 °C
